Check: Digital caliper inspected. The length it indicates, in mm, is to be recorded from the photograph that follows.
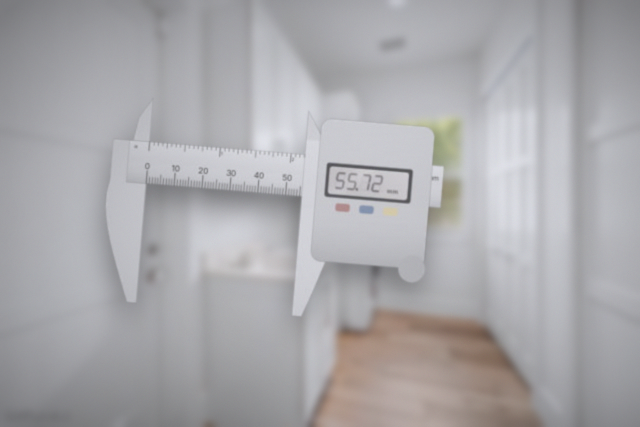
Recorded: 55.72 mm
